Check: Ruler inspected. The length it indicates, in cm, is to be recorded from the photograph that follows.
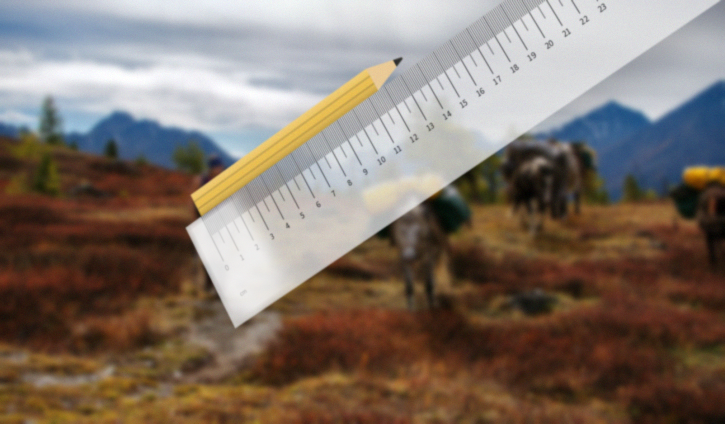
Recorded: 13.5 cm
